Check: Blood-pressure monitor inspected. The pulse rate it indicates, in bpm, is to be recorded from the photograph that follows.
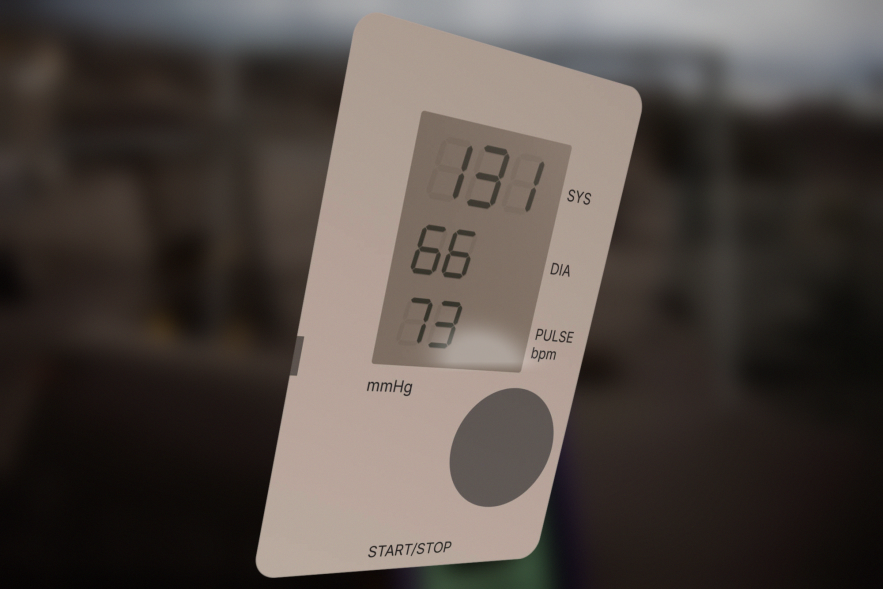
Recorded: 73 bpm
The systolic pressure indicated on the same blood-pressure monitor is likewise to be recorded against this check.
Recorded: 131 mmHg
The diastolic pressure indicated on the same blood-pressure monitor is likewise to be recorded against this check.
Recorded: 66 mmHg
